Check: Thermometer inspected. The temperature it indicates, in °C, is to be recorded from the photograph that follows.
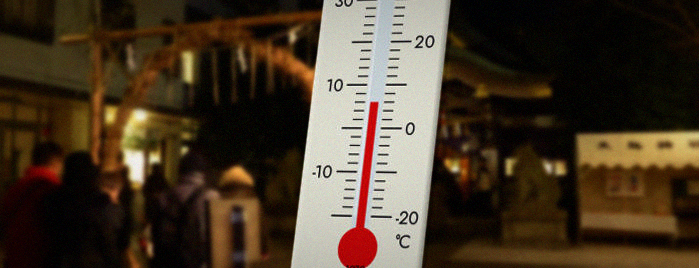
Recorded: 6 °C
